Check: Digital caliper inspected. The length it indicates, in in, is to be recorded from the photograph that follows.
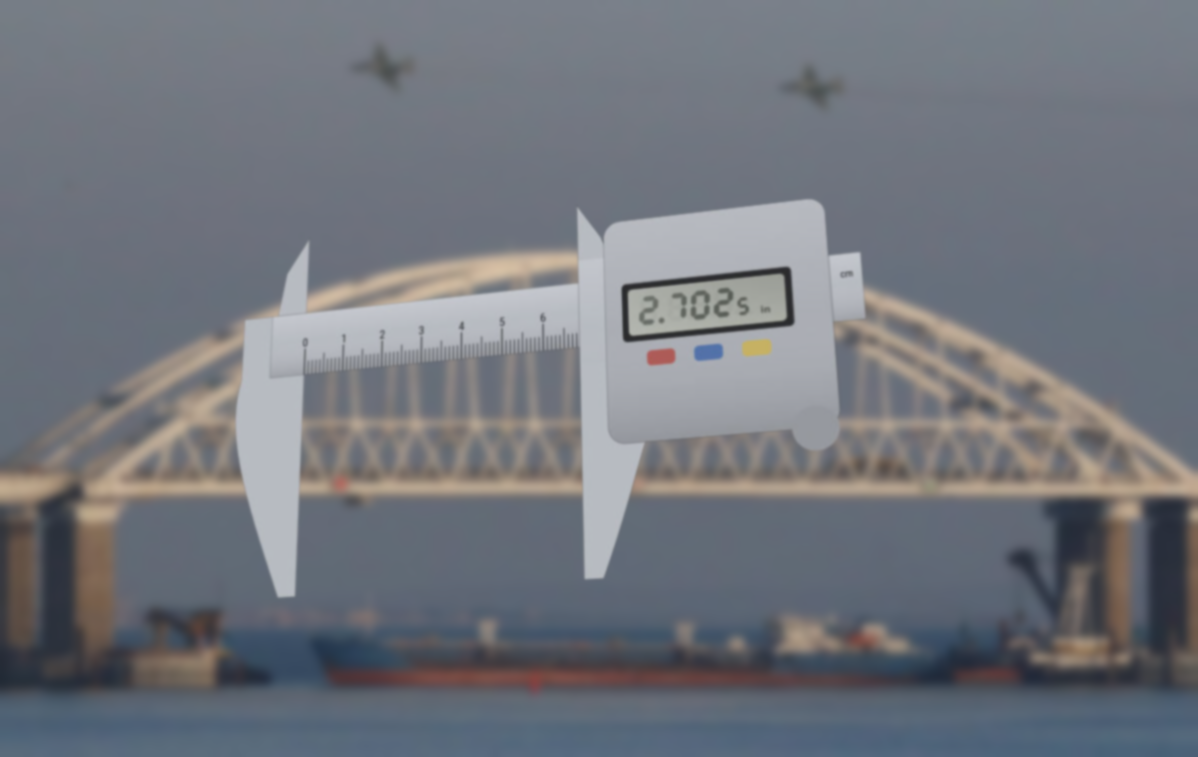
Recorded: 2.7025 in
